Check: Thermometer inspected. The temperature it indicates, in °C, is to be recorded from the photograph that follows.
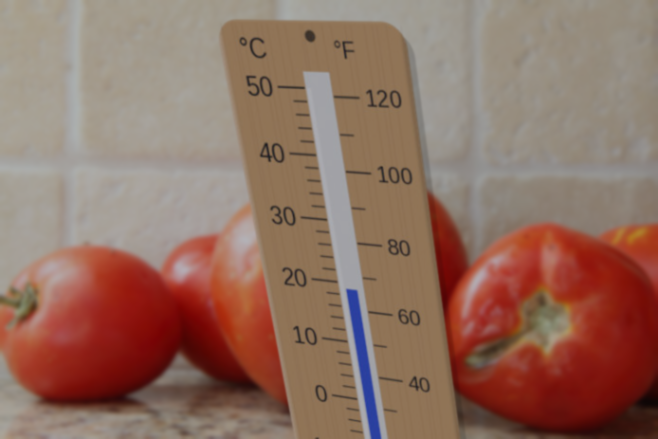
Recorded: 19 °C
